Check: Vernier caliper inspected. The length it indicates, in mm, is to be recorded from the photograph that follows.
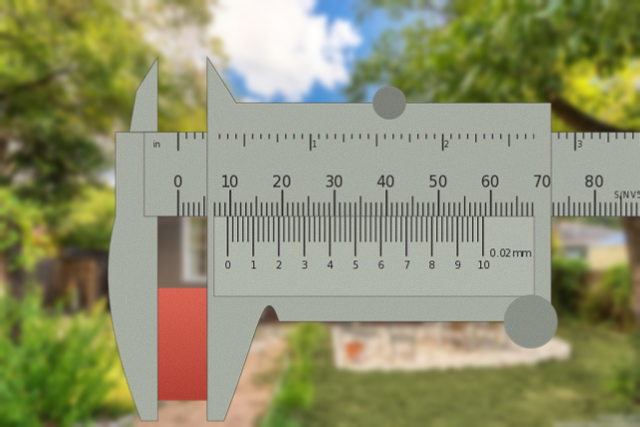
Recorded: 9.5 mm
